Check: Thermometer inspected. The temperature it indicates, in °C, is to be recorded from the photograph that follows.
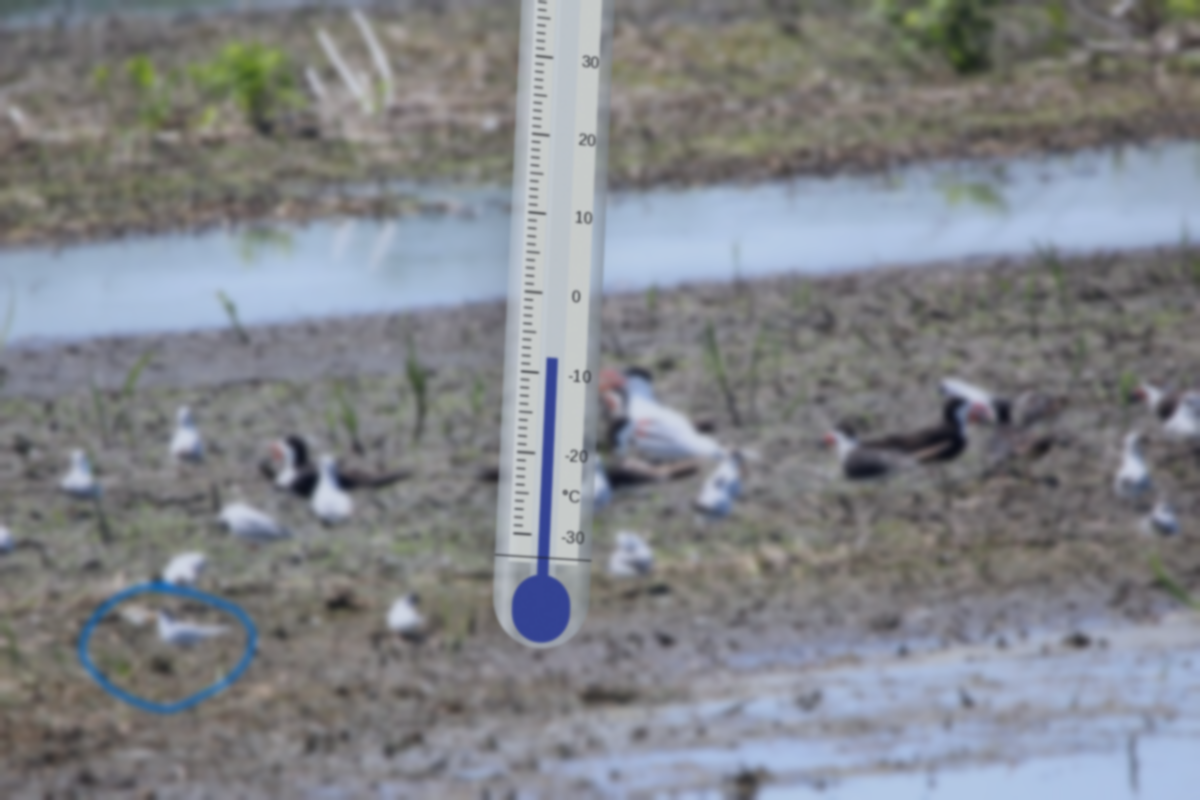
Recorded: -8 °C
